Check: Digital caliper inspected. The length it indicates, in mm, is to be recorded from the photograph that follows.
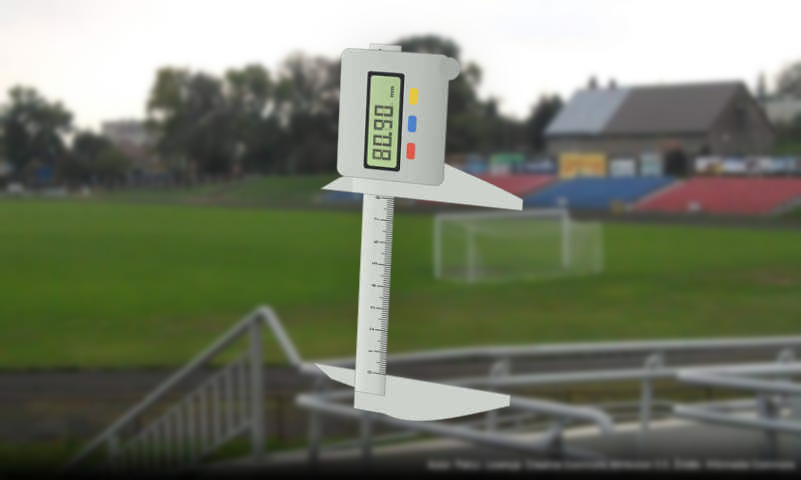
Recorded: 80.90 mm
